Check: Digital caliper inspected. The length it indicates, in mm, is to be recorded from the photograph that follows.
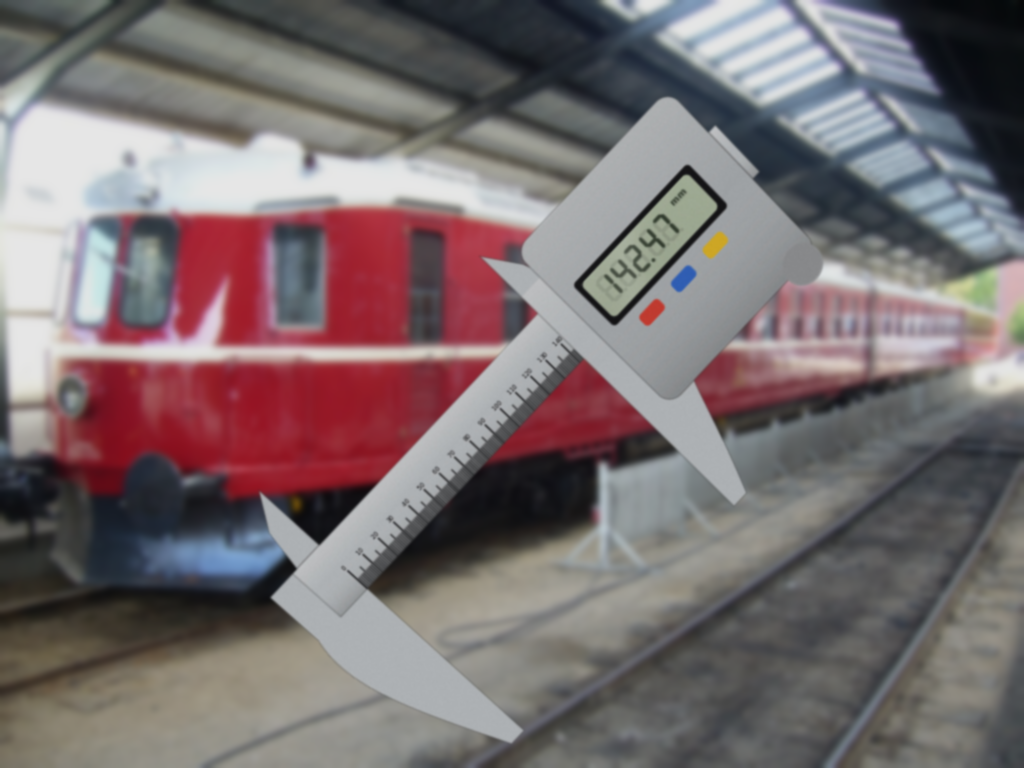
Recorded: 142.47 mm
